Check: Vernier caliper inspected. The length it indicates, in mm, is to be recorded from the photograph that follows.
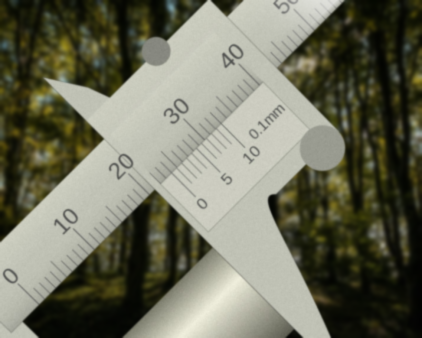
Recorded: 24.0 mm
